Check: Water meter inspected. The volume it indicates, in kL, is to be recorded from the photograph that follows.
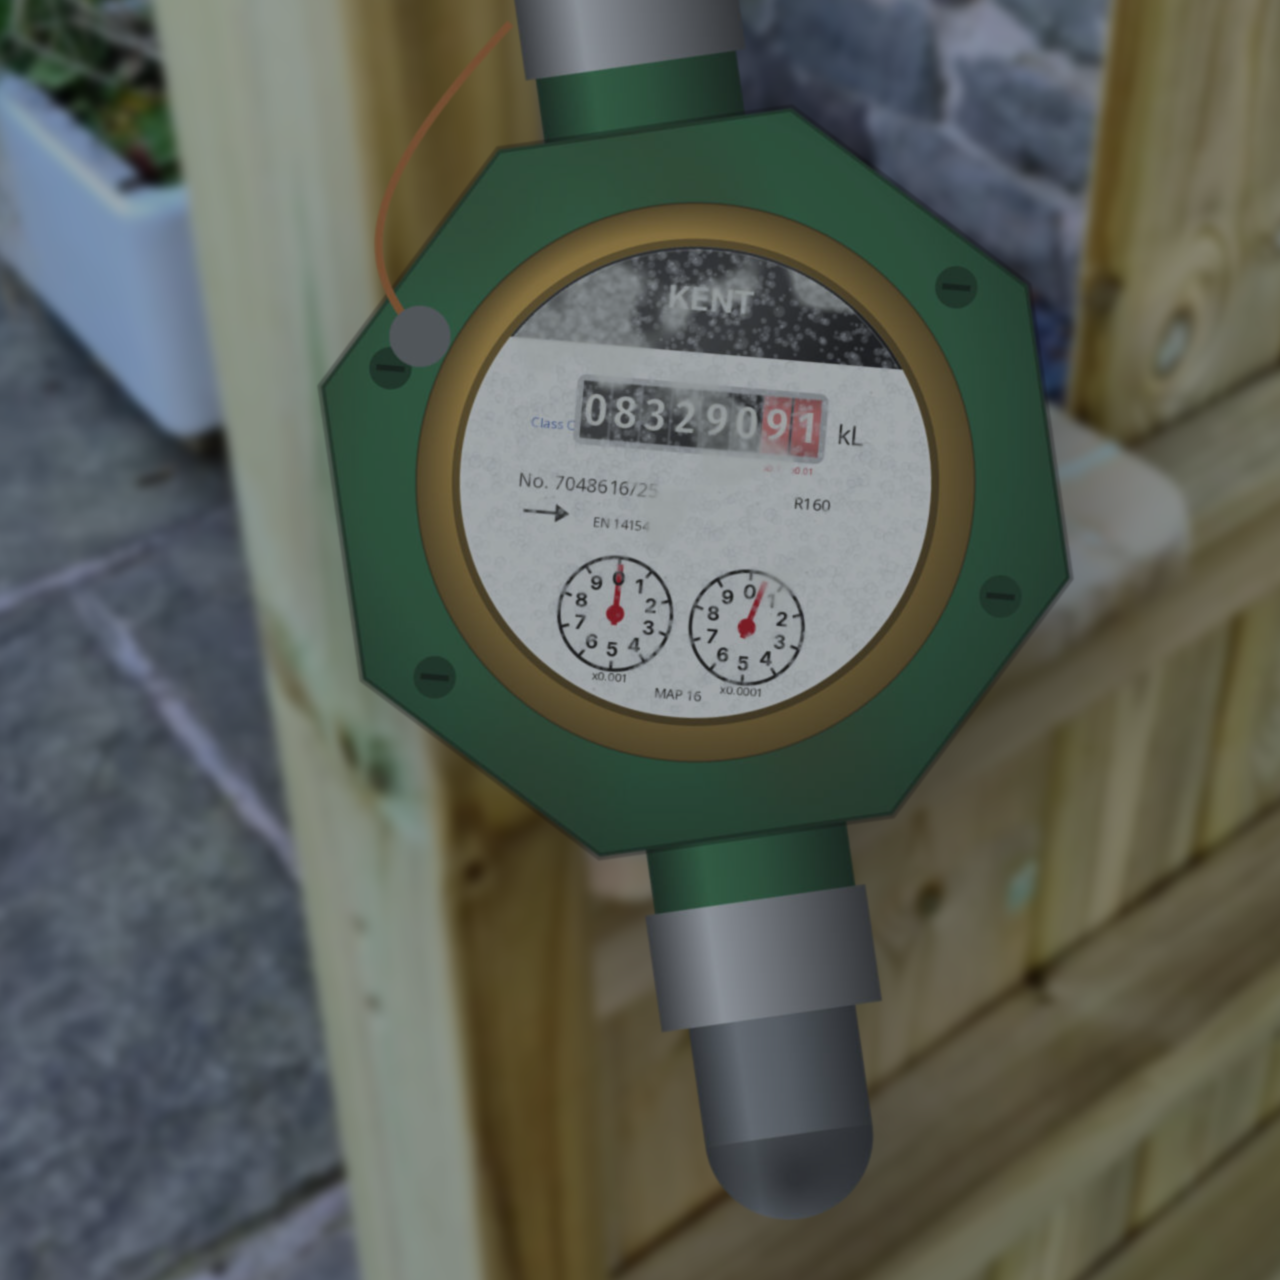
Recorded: 83290.9100 kL
